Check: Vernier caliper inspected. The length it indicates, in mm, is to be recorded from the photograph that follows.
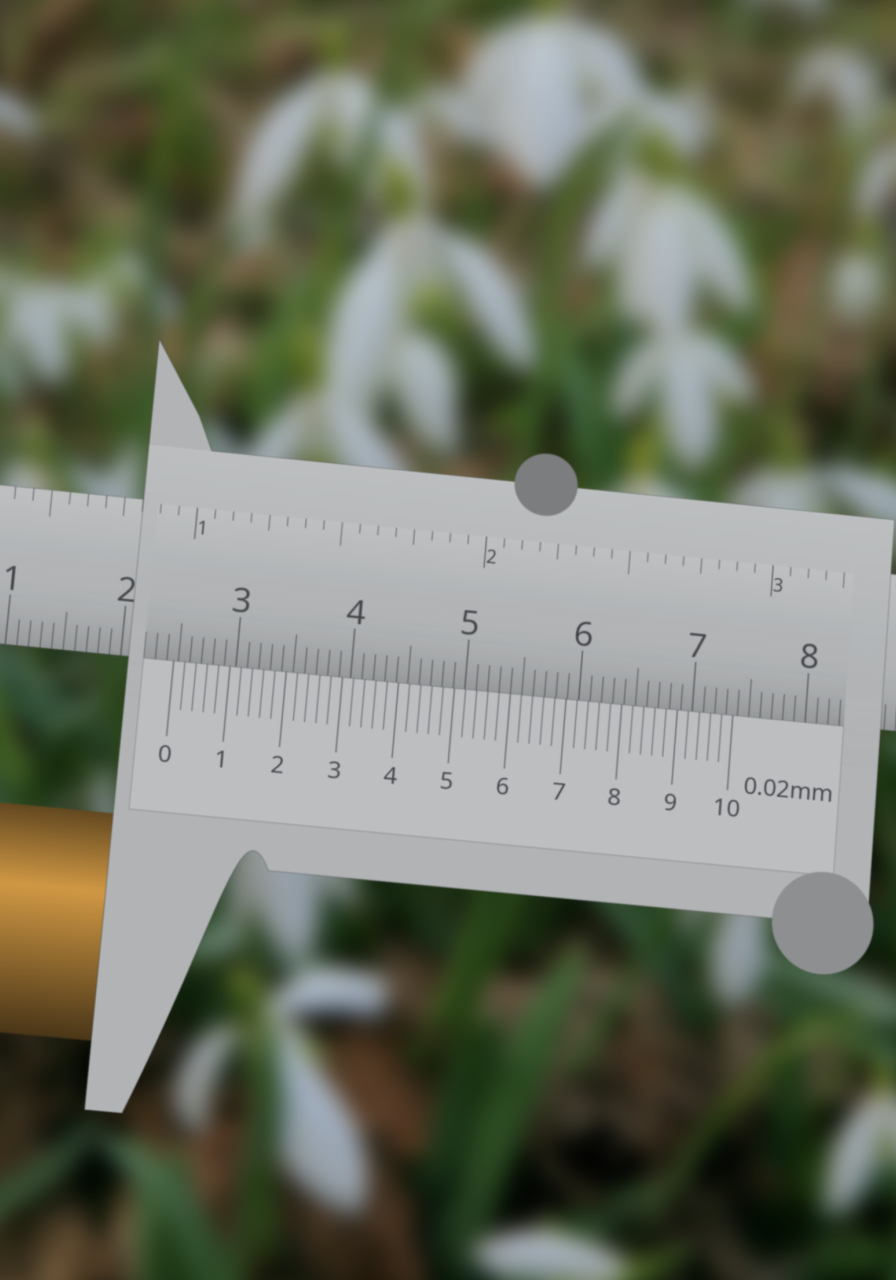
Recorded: 24.6 mm
